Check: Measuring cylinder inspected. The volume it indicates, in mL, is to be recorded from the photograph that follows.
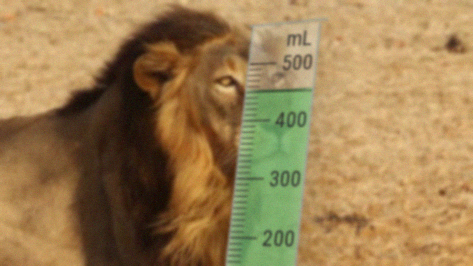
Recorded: 450 mL
